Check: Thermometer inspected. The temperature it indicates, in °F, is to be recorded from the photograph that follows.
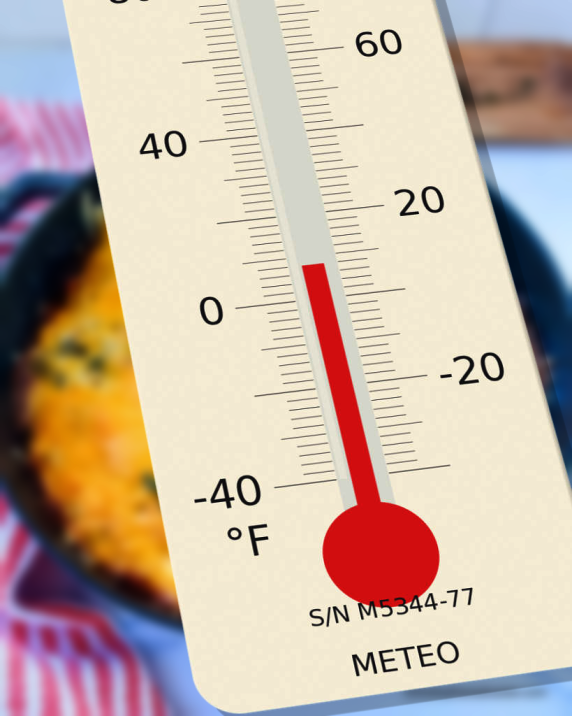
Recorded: 8 °F
